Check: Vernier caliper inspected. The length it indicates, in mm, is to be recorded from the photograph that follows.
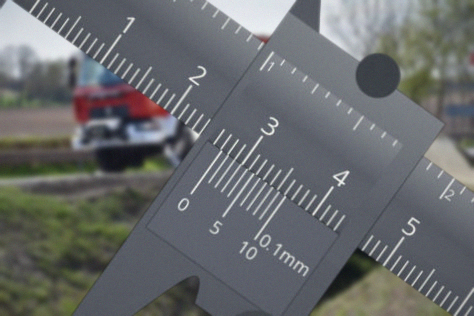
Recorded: 27.2 mm
